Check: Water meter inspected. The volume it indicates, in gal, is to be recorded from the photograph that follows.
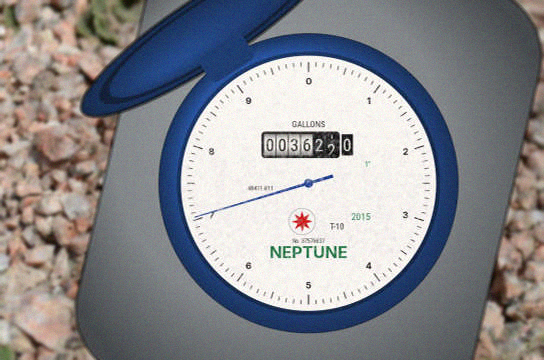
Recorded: 36217.0 gal
